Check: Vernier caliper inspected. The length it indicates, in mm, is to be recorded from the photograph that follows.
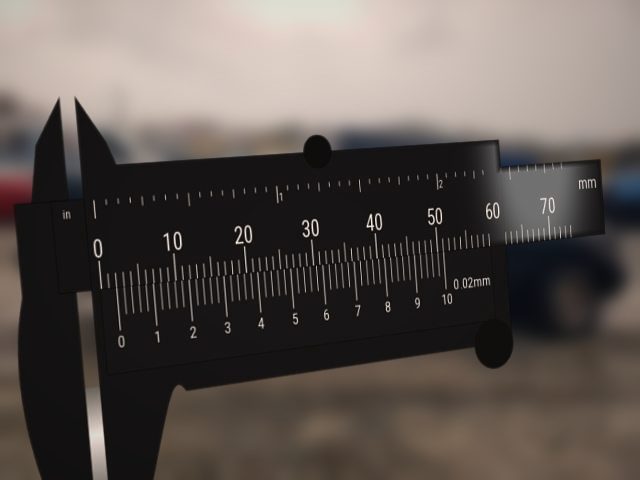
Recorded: 2.0 mm
